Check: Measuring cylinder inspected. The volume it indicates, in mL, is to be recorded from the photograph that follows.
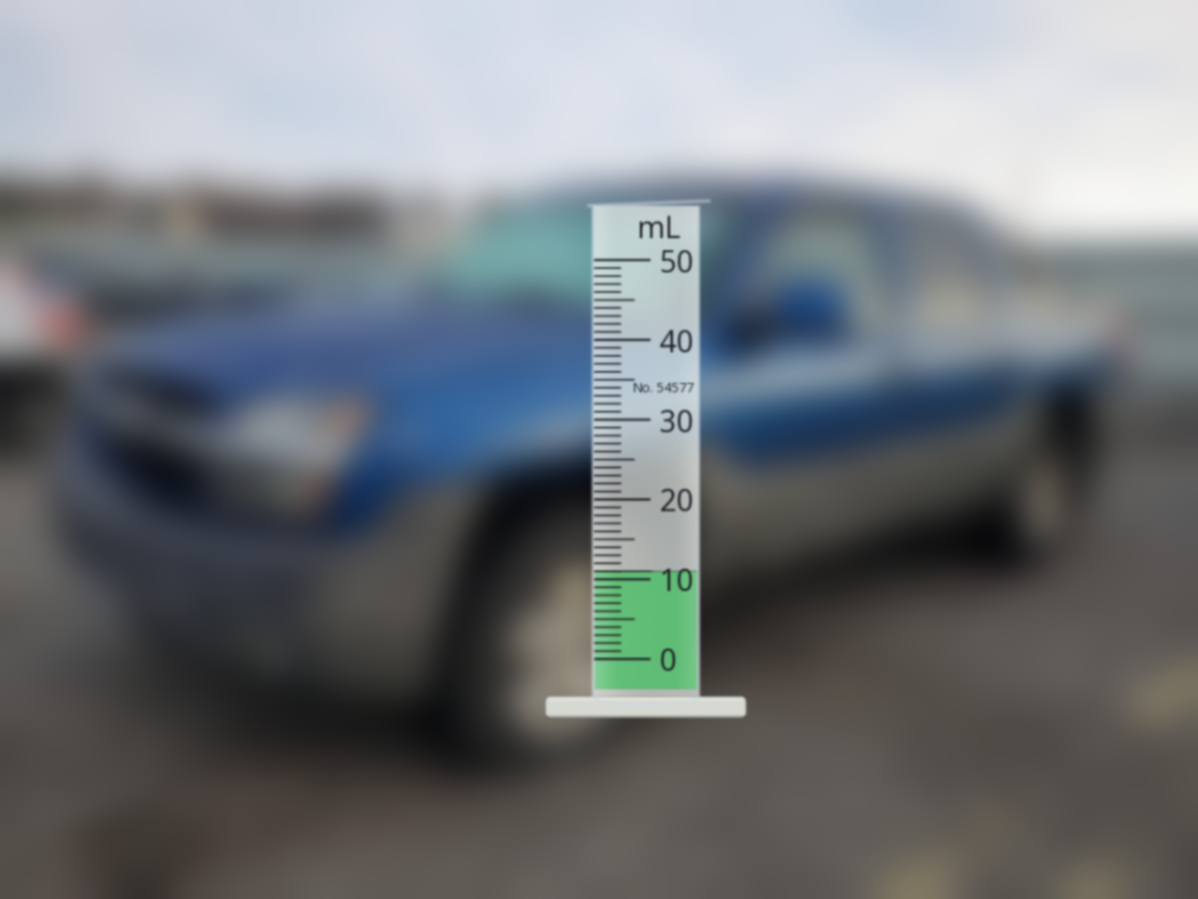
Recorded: 11 mL
